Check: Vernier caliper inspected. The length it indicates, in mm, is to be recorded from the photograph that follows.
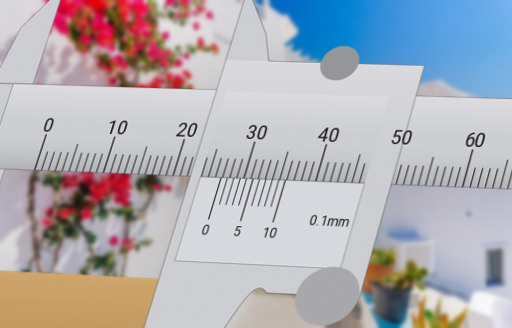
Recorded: 26.8 mm
